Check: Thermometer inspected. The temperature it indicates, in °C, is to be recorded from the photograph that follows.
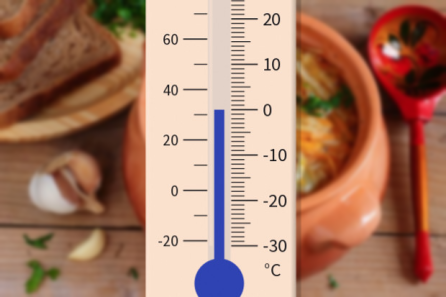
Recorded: 0 °C
